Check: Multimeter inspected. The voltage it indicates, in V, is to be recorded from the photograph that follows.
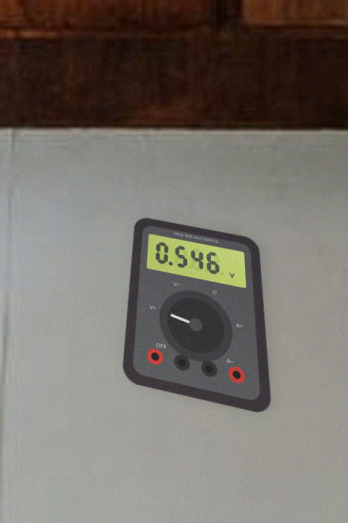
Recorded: 0.546 V
